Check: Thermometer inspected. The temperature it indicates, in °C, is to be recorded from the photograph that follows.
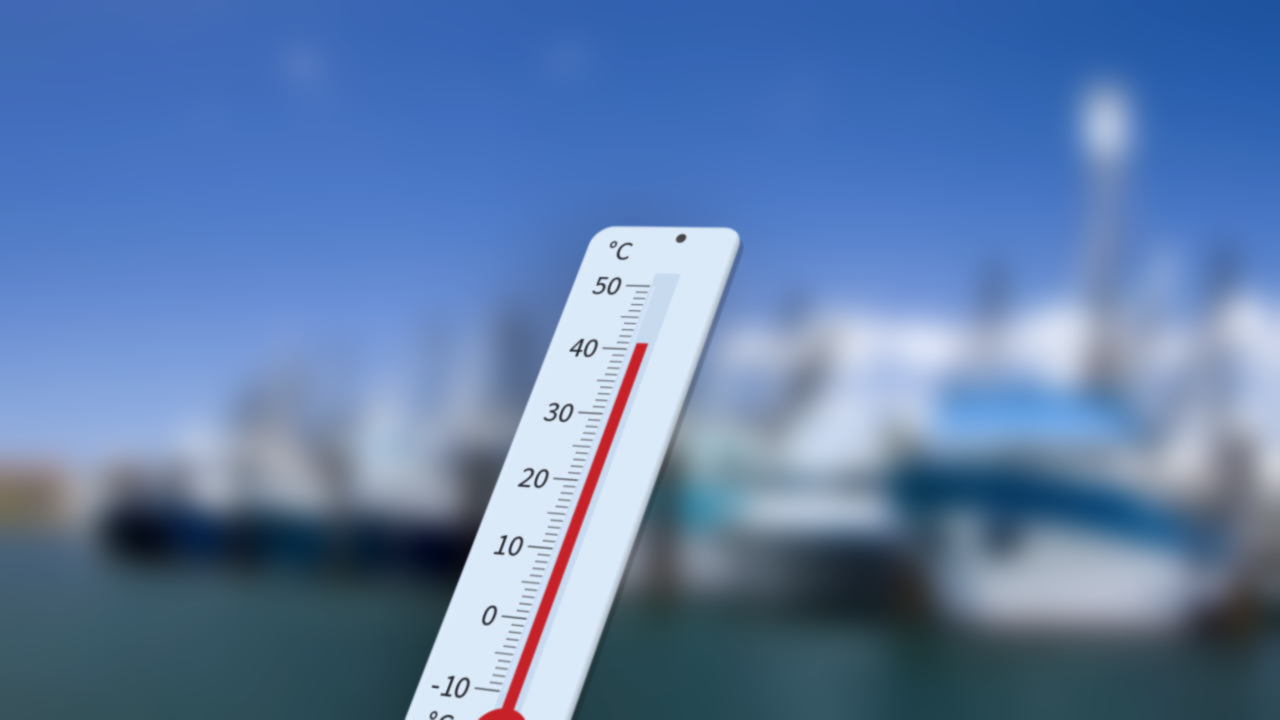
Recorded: 41 °C
